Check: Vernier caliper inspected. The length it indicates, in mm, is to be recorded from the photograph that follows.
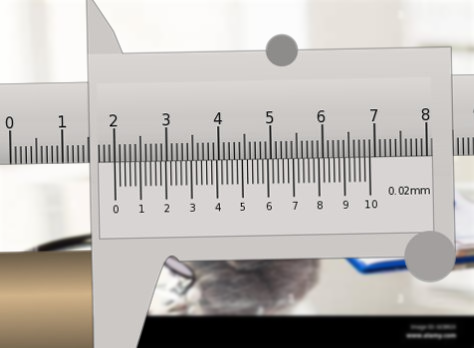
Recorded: 20.0 mm
